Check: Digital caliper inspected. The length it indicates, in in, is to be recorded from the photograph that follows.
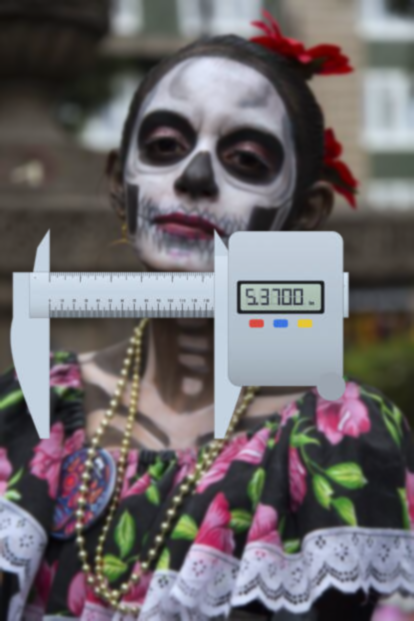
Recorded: 5.3700 in
